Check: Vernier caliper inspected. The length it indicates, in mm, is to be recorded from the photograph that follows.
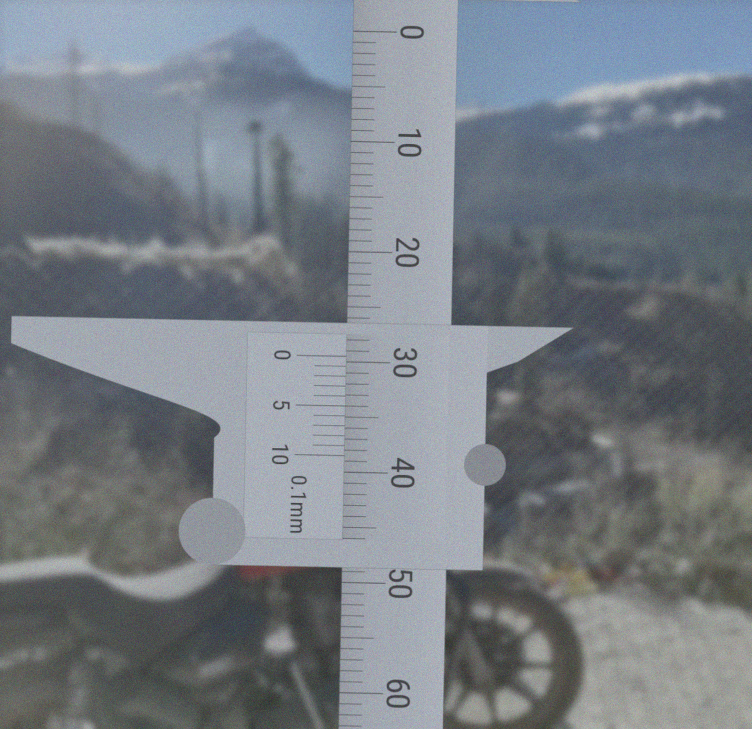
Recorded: 29.5 mm
